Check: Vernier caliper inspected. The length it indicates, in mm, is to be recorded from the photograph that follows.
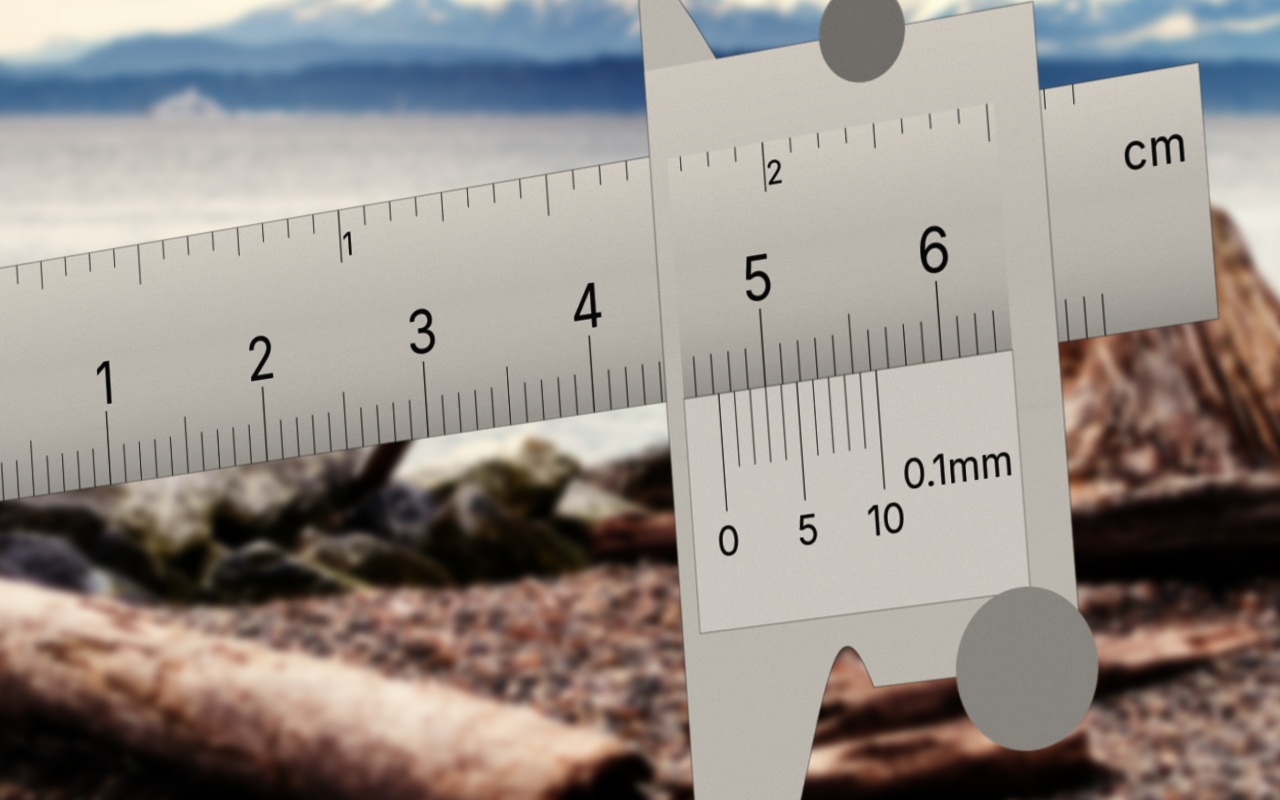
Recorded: 47.3 mm
